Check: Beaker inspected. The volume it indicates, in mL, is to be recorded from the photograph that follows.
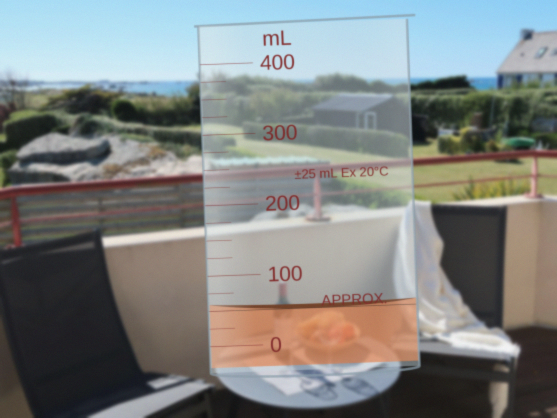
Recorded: 50 mL
